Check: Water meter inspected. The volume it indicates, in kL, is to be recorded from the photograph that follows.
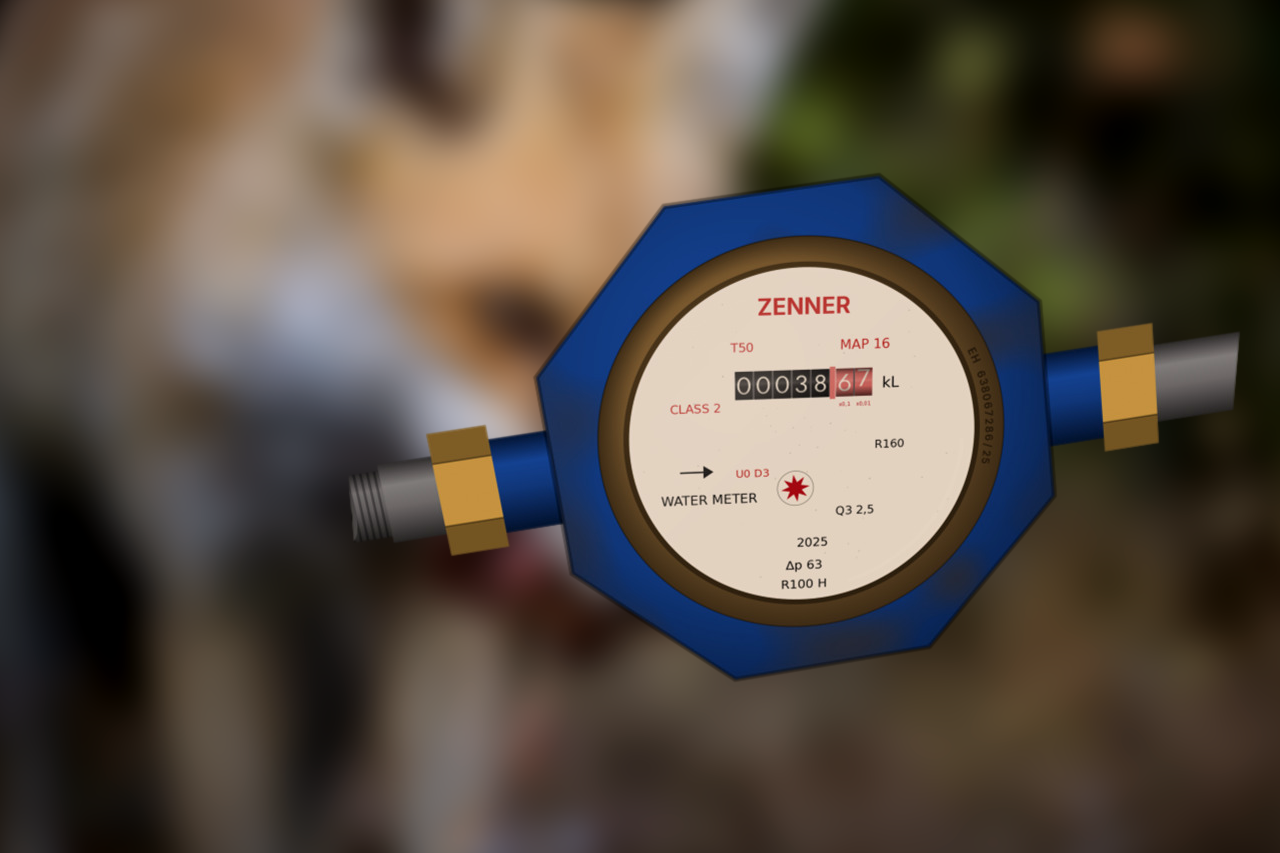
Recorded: 38.67 kL
